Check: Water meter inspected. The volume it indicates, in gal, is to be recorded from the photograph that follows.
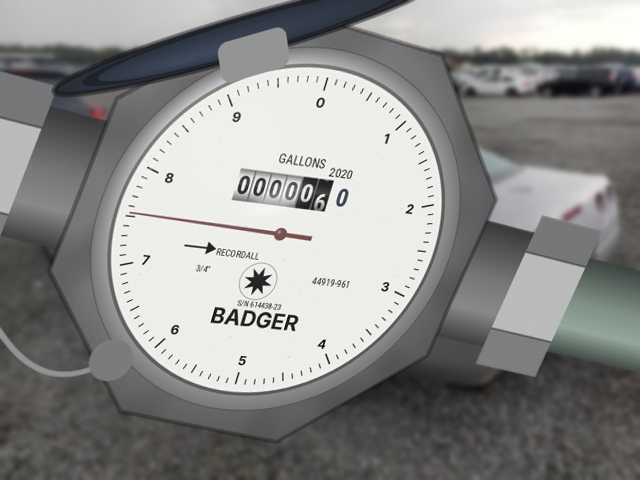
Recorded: 57.5 gal
